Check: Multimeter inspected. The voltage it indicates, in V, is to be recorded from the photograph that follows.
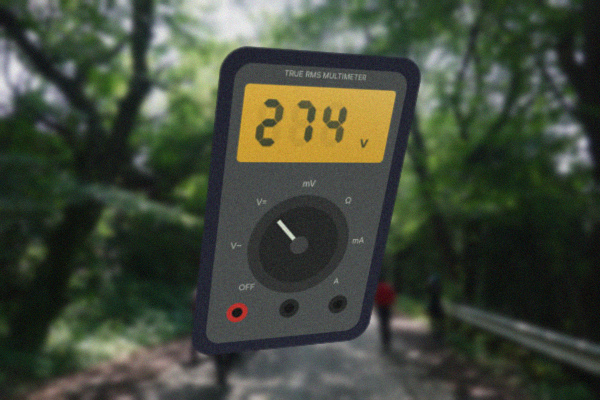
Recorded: 274 V
